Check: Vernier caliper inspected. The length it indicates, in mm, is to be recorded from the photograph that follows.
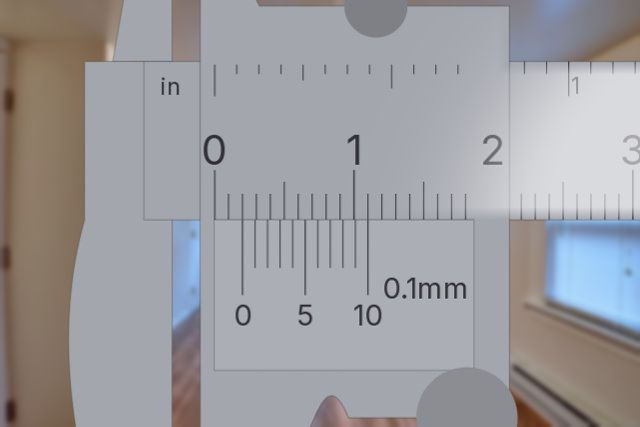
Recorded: 2.0 mm
